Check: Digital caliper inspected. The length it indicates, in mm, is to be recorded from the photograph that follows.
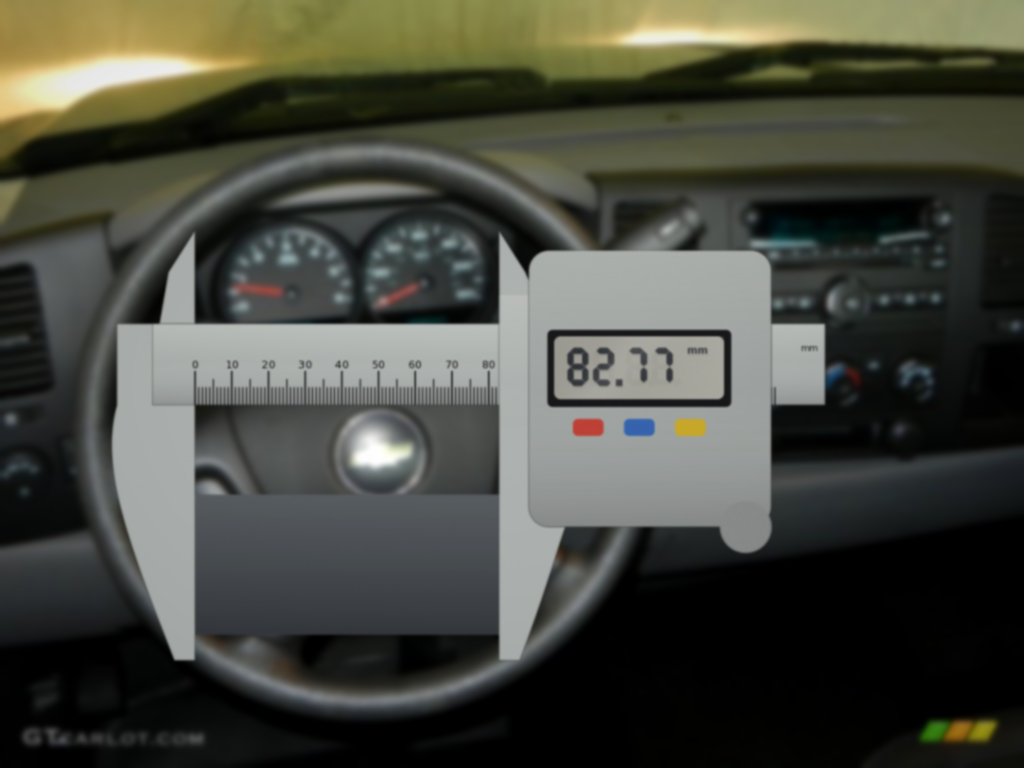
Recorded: 82.77 mm
